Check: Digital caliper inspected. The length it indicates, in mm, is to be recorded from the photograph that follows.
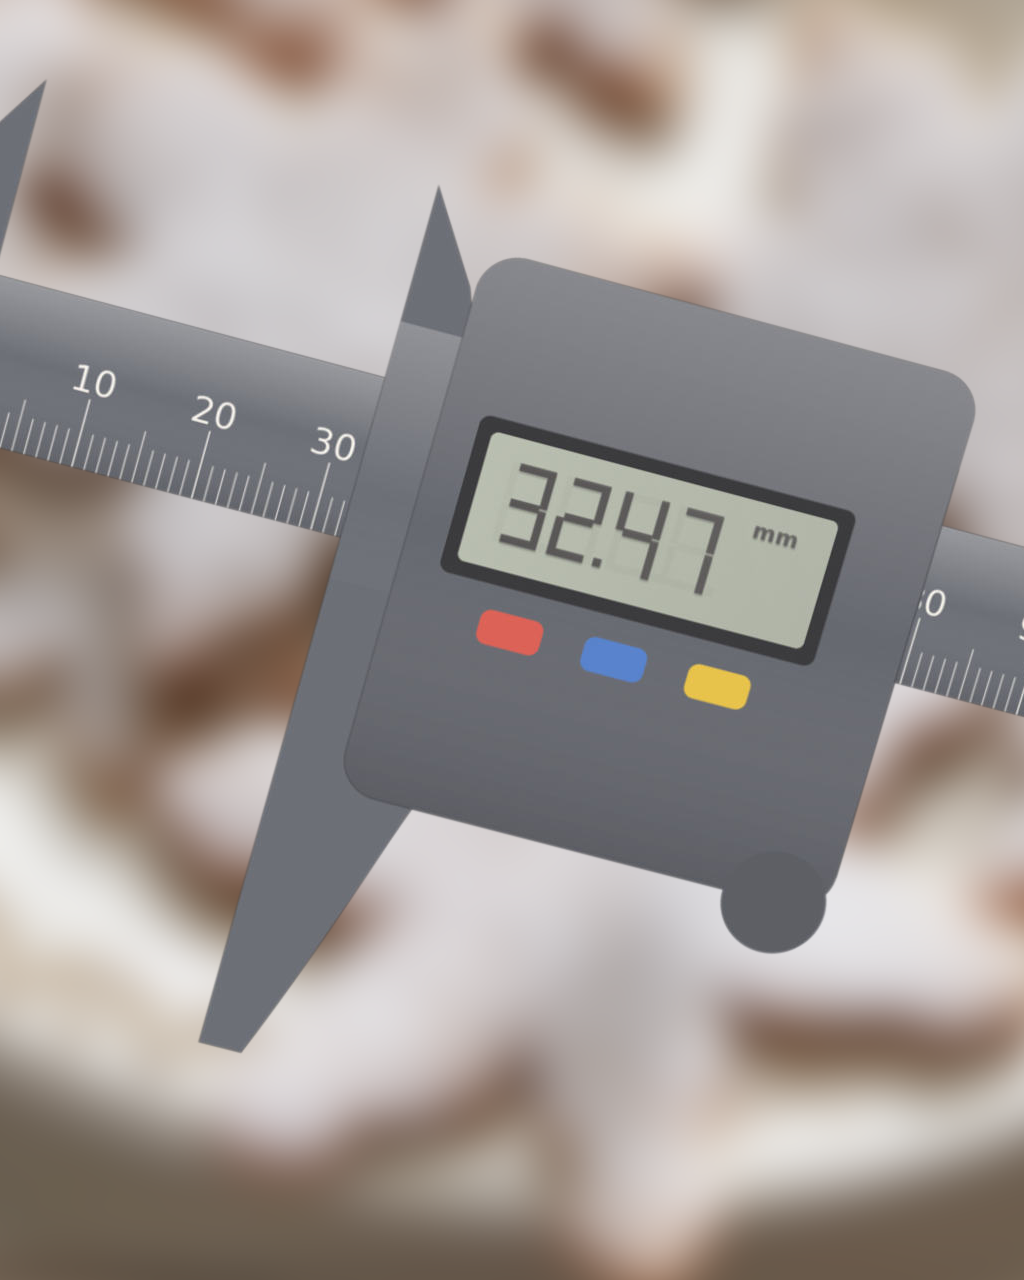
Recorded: 32.47 mm
